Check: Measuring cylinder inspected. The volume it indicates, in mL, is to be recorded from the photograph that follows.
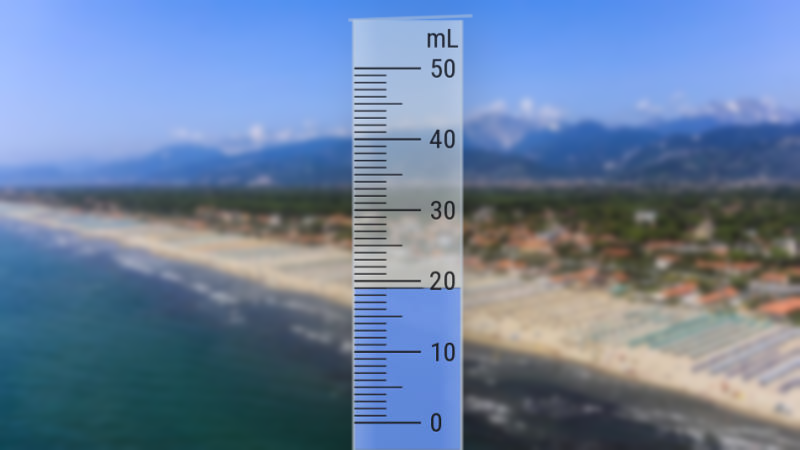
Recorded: 19 mL
